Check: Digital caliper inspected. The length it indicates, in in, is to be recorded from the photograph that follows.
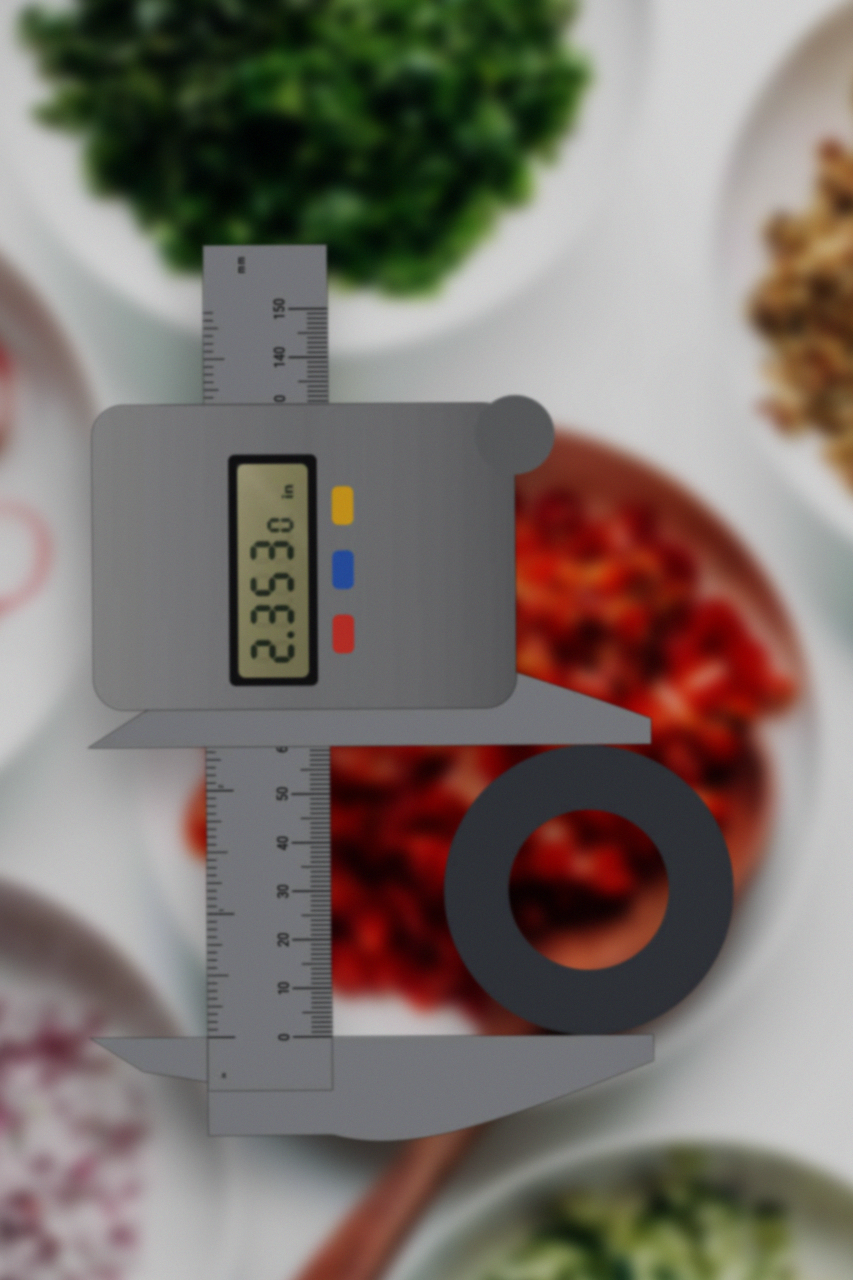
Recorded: 2.3530 in
